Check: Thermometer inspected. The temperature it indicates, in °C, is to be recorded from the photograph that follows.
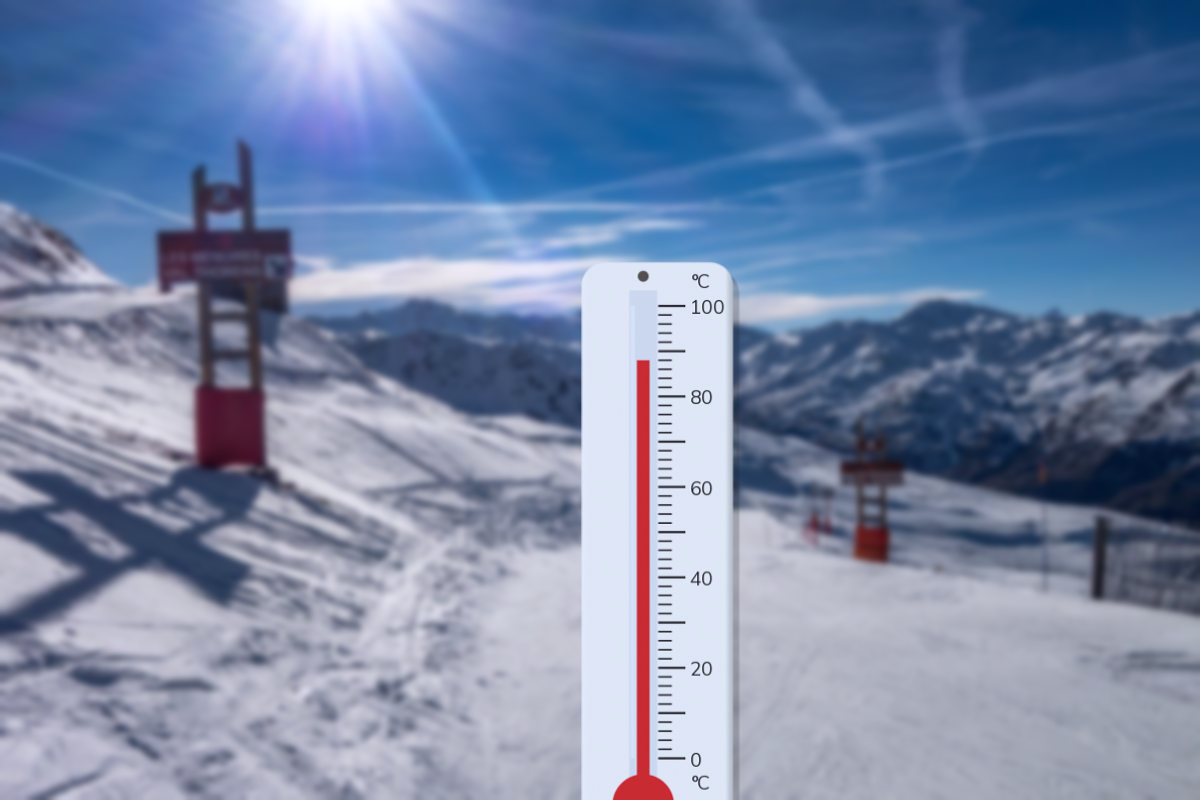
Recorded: 88 °C
